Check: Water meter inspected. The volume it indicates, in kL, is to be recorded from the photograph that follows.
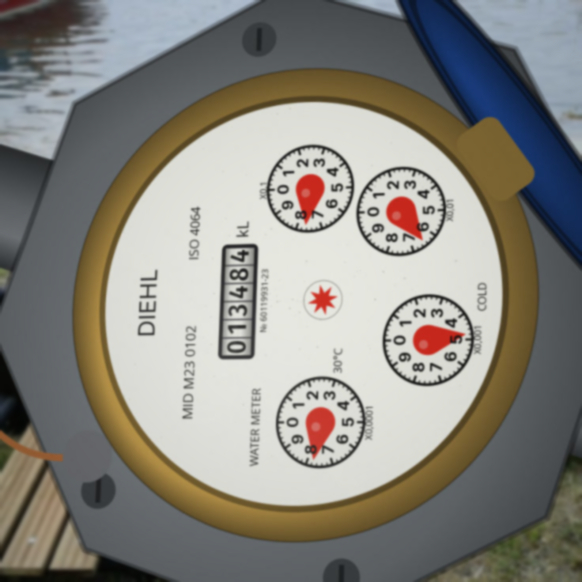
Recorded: 13484.7647 kL
